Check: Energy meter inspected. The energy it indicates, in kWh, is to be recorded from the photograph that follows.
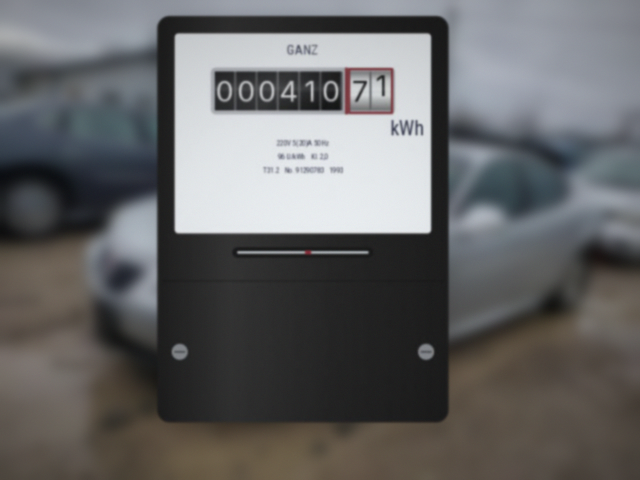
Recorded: 410.71 kWh
